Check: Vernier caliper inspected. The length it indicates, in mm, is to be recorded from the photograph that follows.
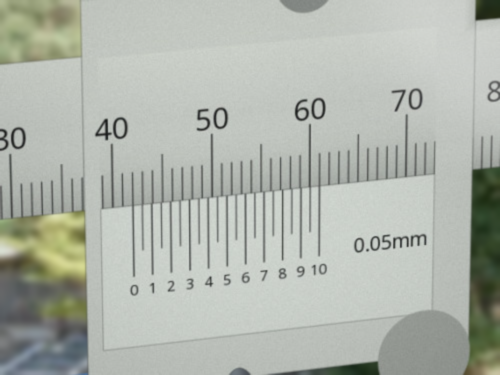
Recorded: 42.0 mm
